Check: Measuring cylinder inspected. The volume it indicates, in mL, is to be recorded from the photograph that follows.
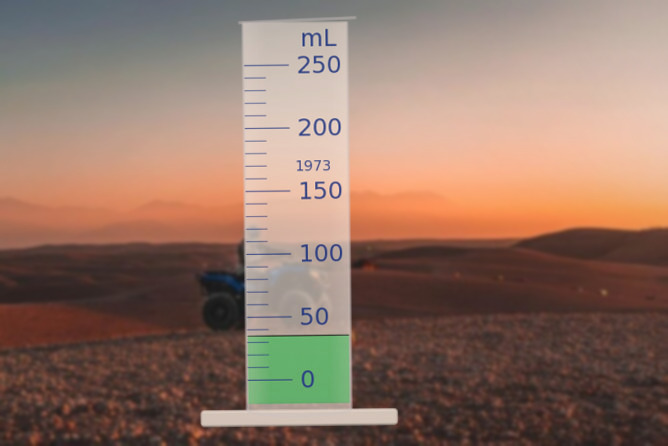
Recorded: 35 mL
